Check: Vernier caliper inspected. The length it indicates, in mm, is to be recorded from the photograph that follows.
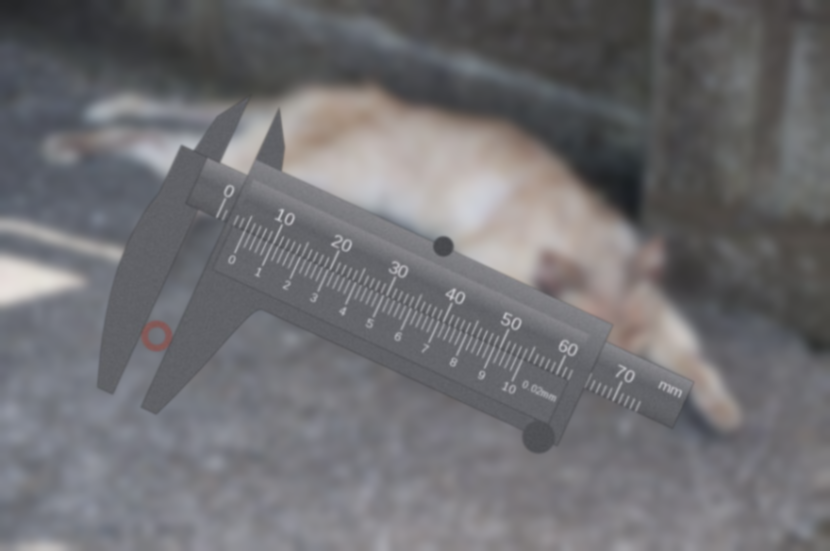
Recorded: 5.0 mm
